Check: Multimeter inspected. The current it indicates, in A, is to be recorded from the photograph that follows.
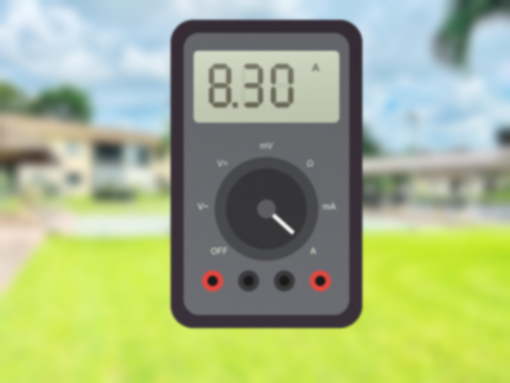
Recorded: 8.30 A
